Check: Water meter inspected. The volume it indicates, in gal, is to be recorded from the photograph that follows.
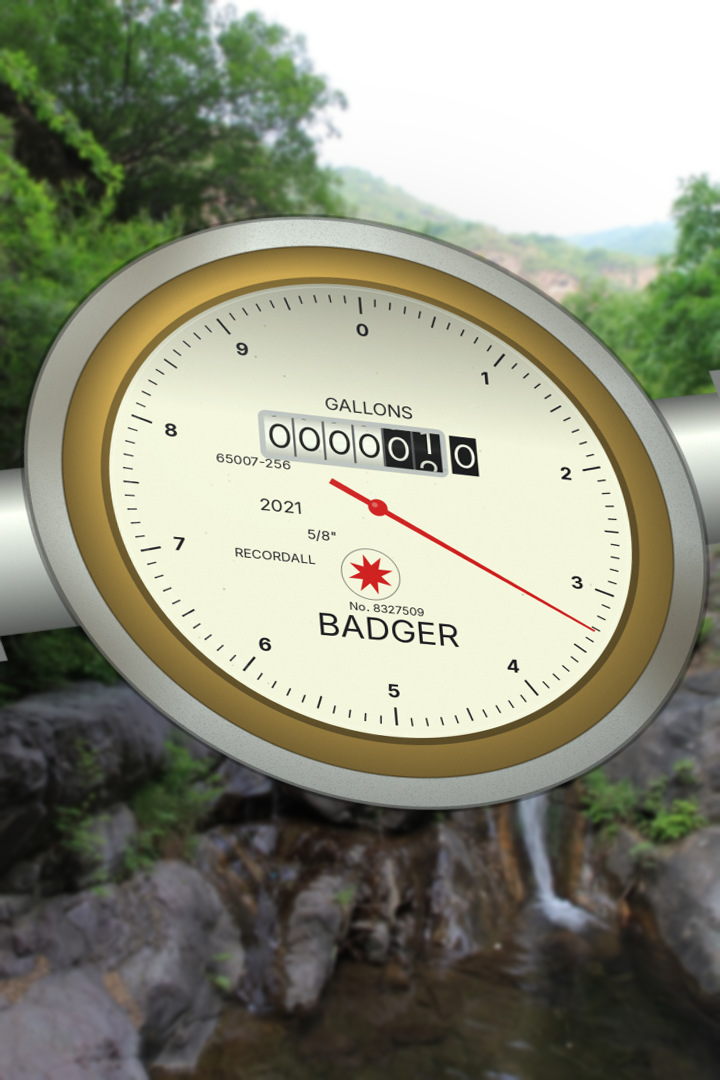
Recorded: 13.3 gal
